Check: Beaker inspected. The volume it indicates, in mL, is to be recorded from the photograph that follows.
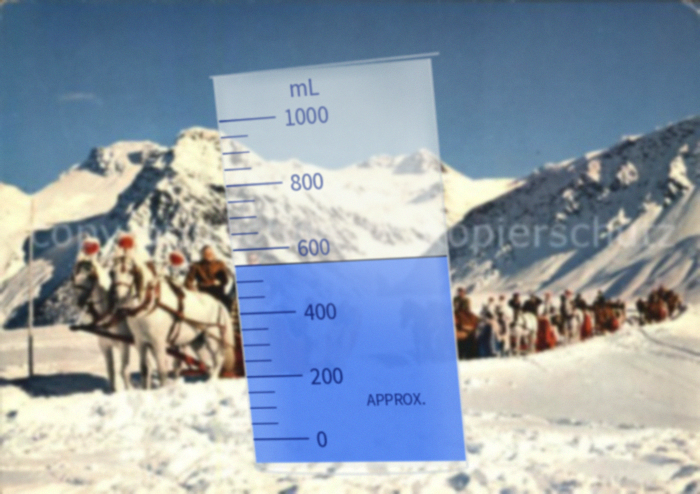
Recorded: 550 mL
